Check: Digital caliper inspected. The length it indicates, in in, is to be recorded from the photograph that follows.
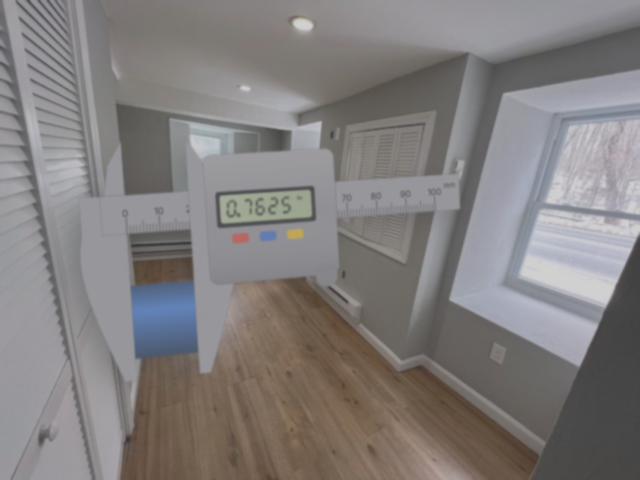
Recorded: 0.7625 in
